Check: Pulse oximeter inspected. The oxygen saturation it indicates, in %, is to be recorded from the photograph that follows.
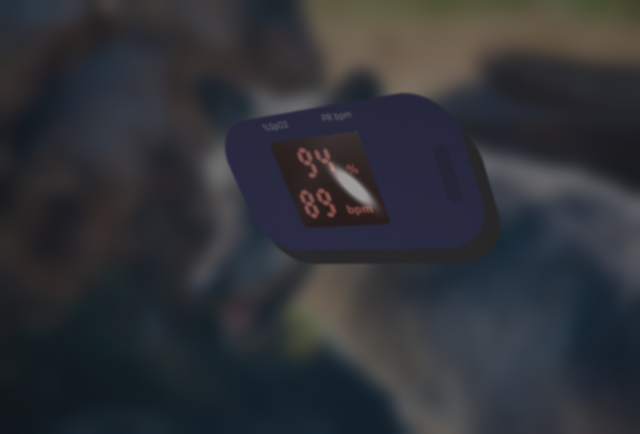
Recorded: 94 %
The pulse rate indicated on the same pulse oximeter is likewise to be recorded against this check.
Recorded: 89 bpm
